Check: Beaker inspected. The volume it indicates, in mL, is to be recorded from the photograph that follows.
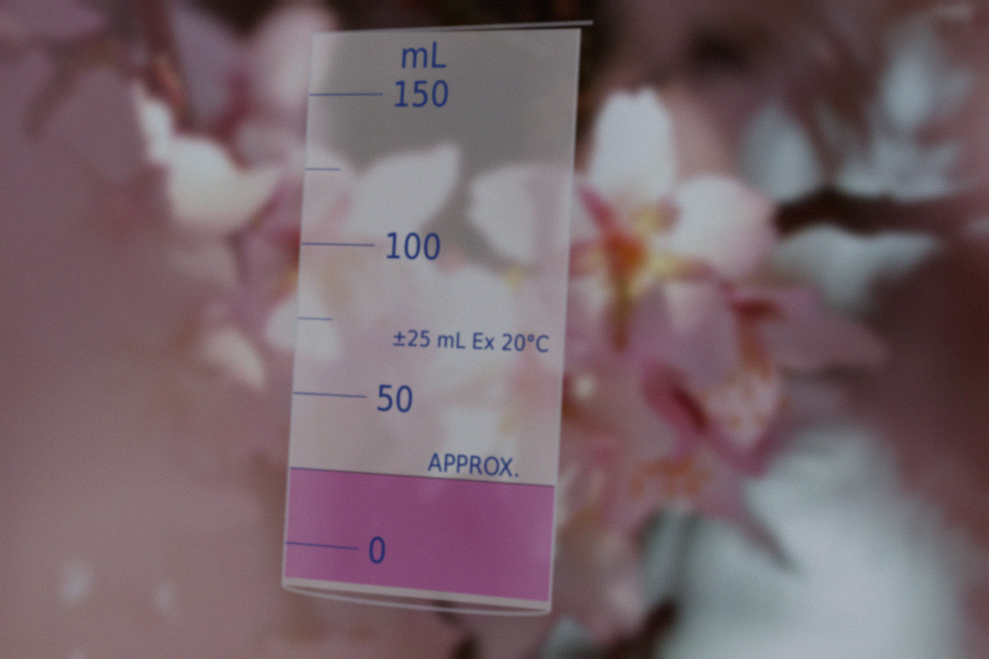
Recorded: 25 mL
